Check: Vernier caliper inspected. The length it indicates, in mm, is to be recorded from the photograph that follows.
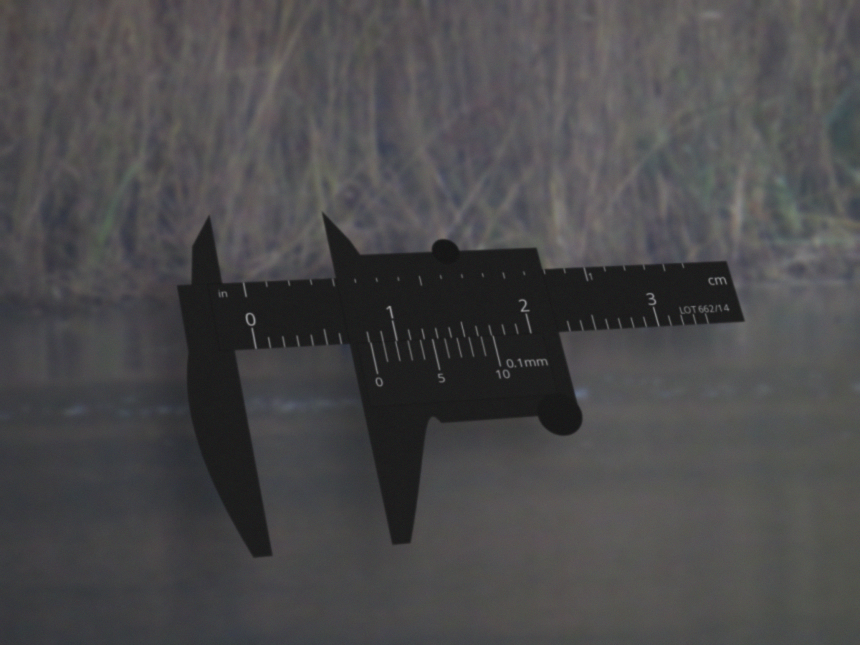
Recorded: 8.1 mm
